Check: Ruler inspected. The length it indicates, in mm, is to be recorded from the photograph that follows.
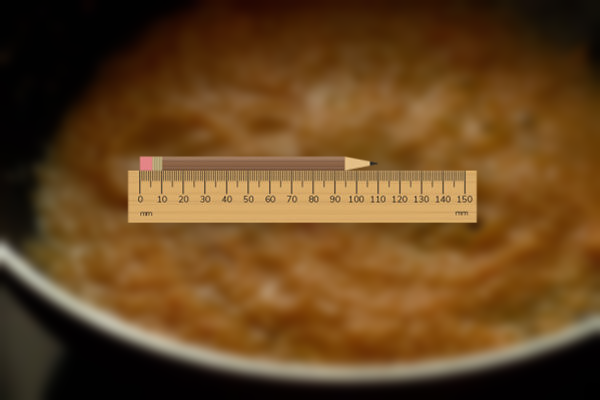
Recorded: 110 mm
